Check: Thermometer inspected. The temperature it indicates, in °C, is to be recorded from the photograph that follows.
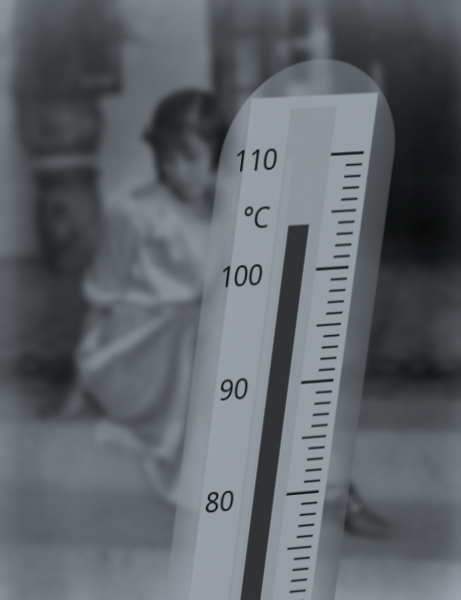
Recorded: 104 °C
